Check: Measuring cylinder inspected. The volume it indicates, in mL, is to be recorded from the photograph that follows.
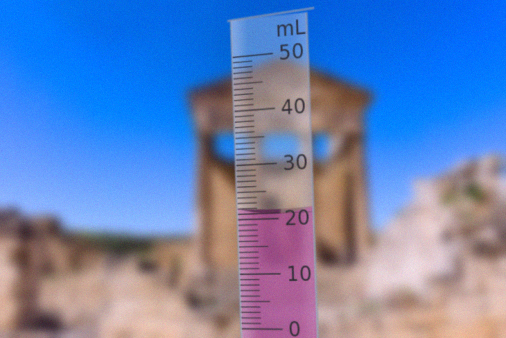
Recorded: 21 mL
